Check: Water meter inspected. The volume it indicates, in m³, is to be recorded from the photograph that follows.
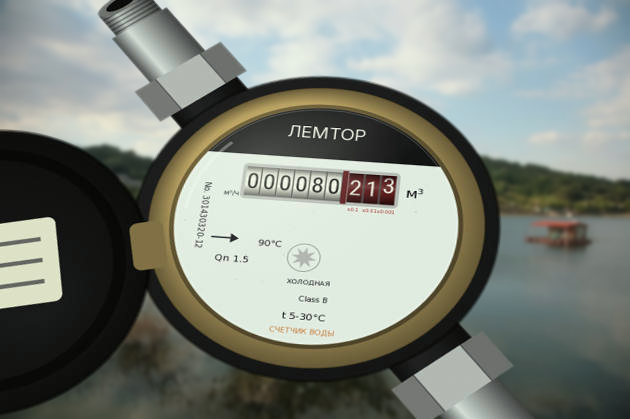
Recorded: 80.213 m³
